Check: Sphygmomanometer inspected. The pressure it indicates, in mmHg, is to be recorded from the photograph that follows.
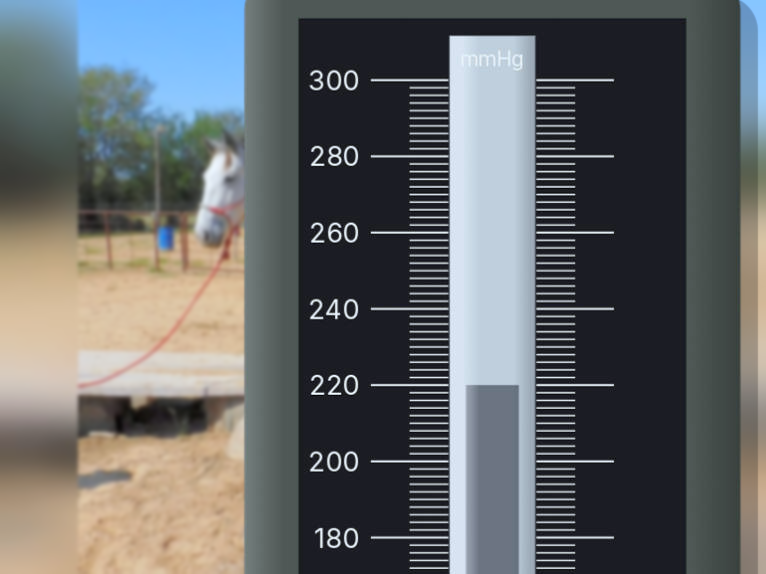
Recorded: 220 mmHg
